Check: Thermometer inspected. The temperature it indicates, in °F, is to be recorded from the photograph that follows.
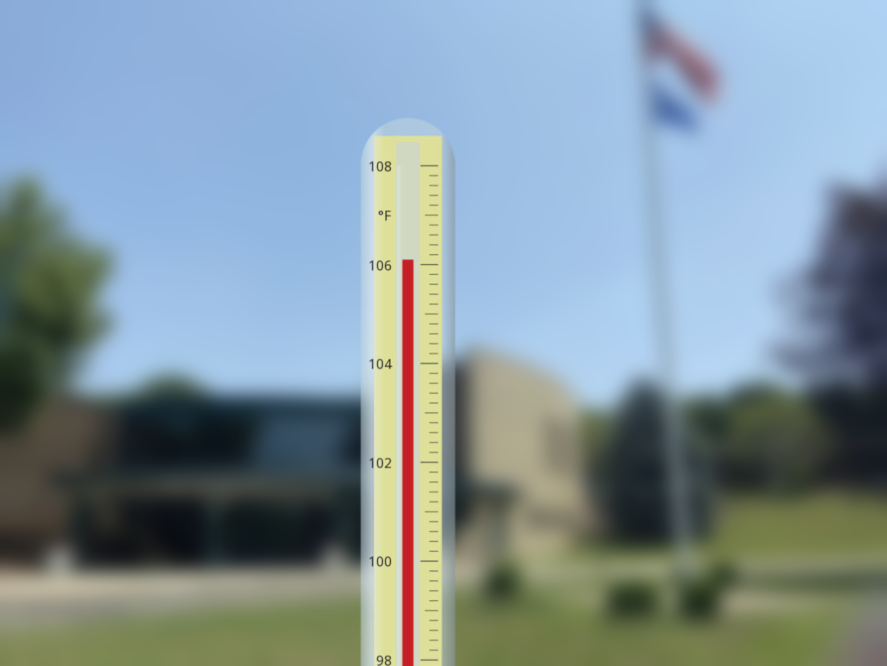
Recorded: 106.1 °F
